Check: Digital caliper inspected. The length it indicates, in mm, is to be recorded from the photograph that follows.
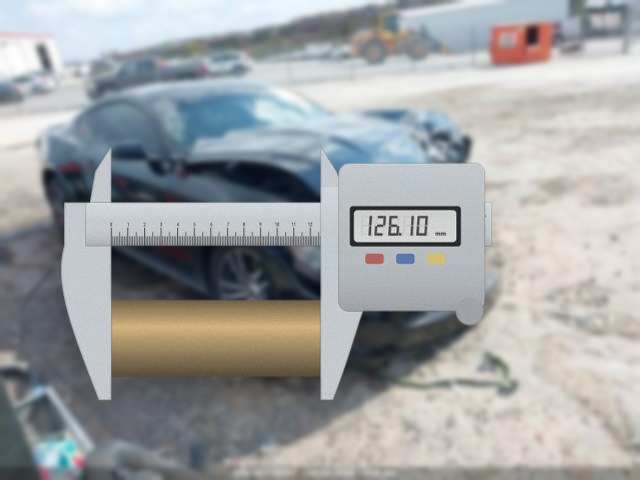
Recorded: 126.10 mm
